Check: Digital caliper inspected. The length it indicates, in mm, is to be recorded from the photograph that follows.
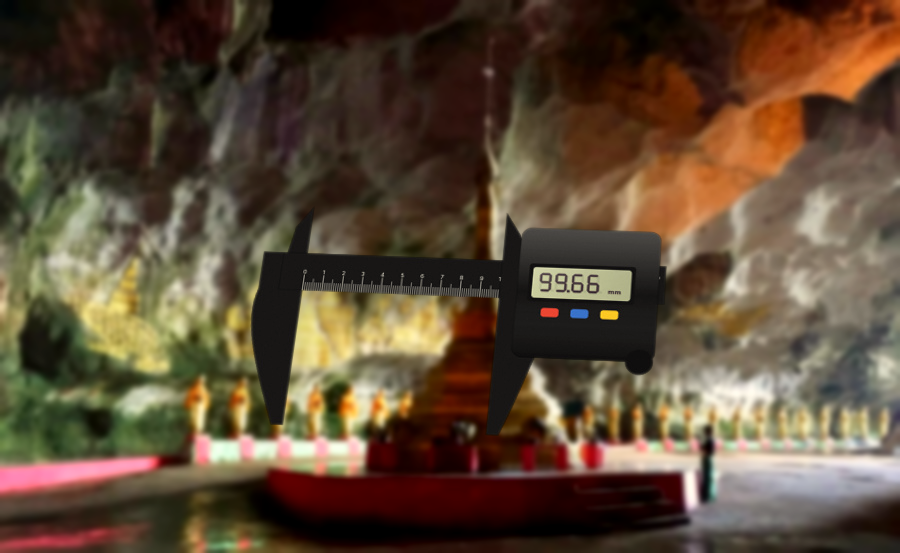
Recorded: 99.66 mm
